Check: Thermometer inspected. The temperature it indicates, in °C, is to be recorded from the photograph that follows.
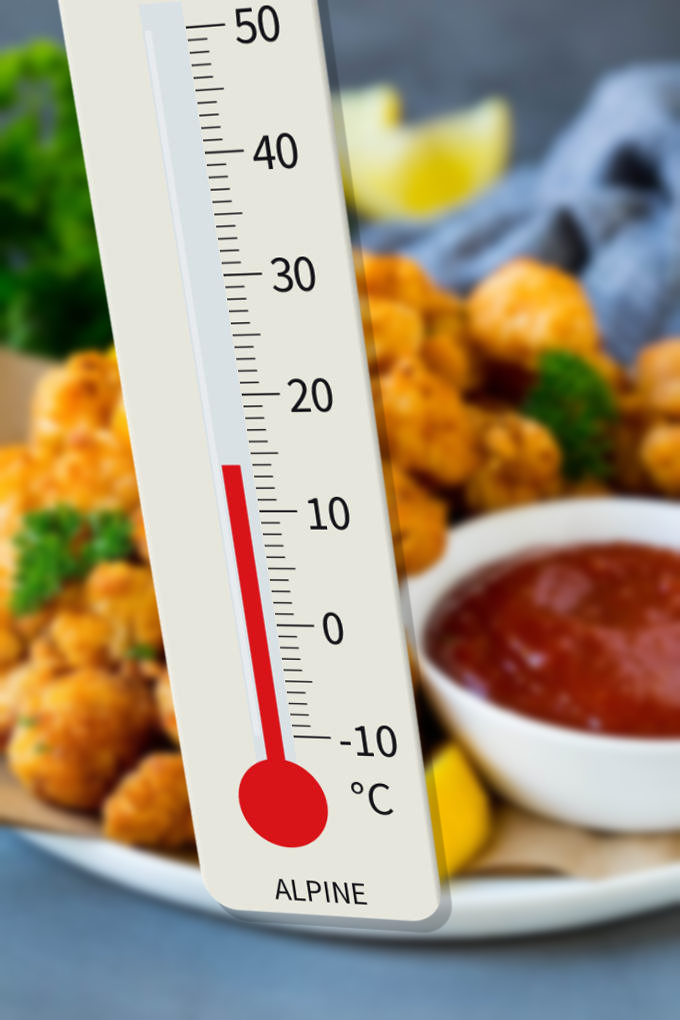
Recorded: 14 °C
